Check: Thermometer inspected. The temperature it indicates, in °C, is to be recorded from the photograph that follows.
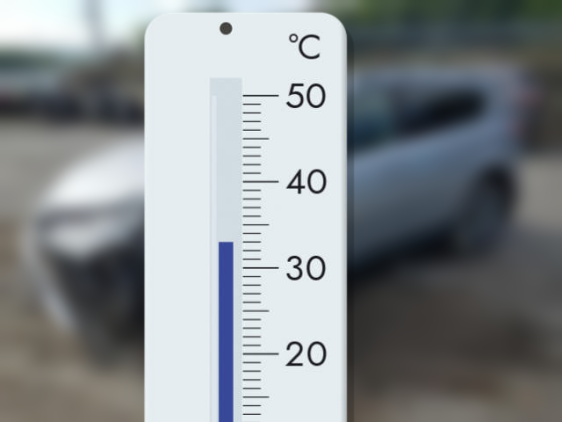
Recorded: 33 °C
